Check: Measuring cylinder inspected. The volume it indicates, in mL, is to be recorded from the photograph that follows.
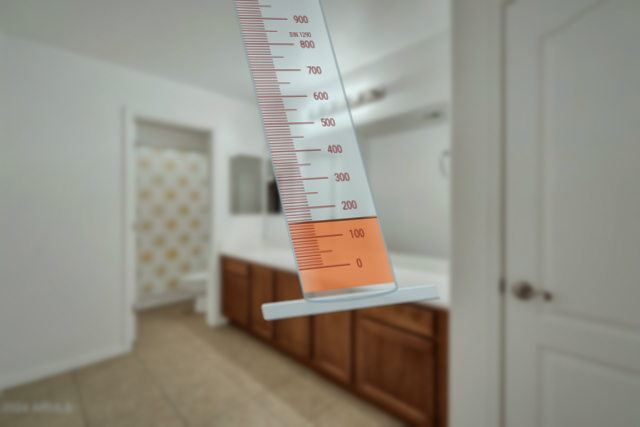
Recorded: 150 mL
